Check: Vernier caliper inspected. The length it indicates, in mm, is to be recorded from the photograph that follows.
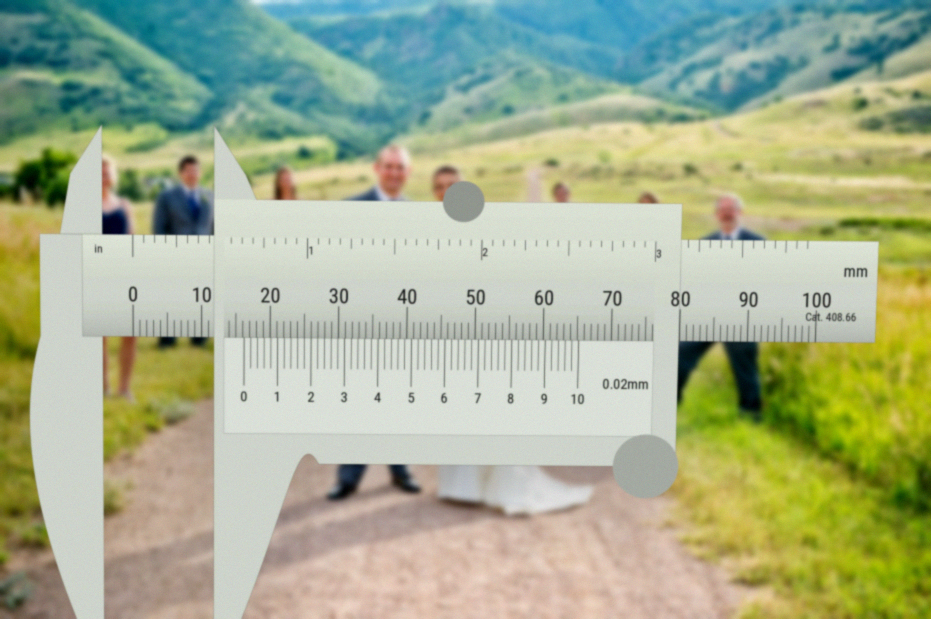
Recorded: 16.2 mm
